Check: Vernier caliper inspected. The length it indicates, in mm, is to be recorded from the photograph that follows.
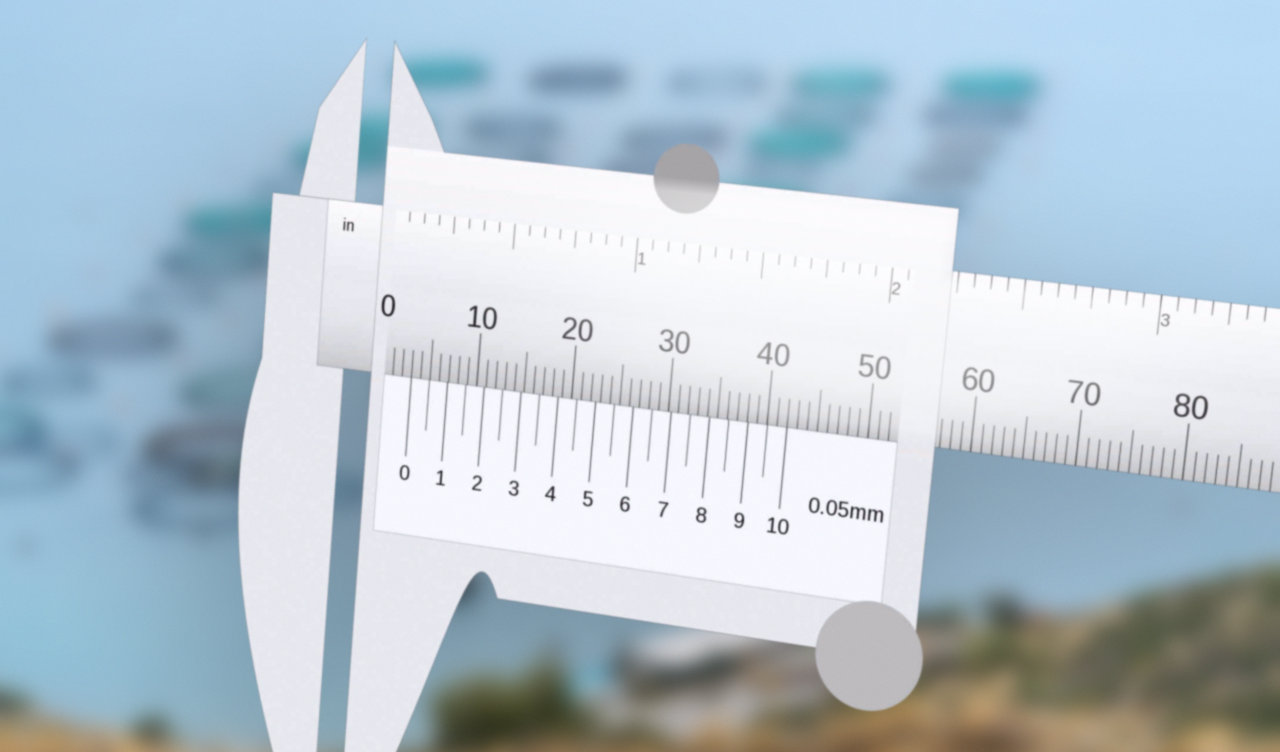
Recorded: 3.0 mm
